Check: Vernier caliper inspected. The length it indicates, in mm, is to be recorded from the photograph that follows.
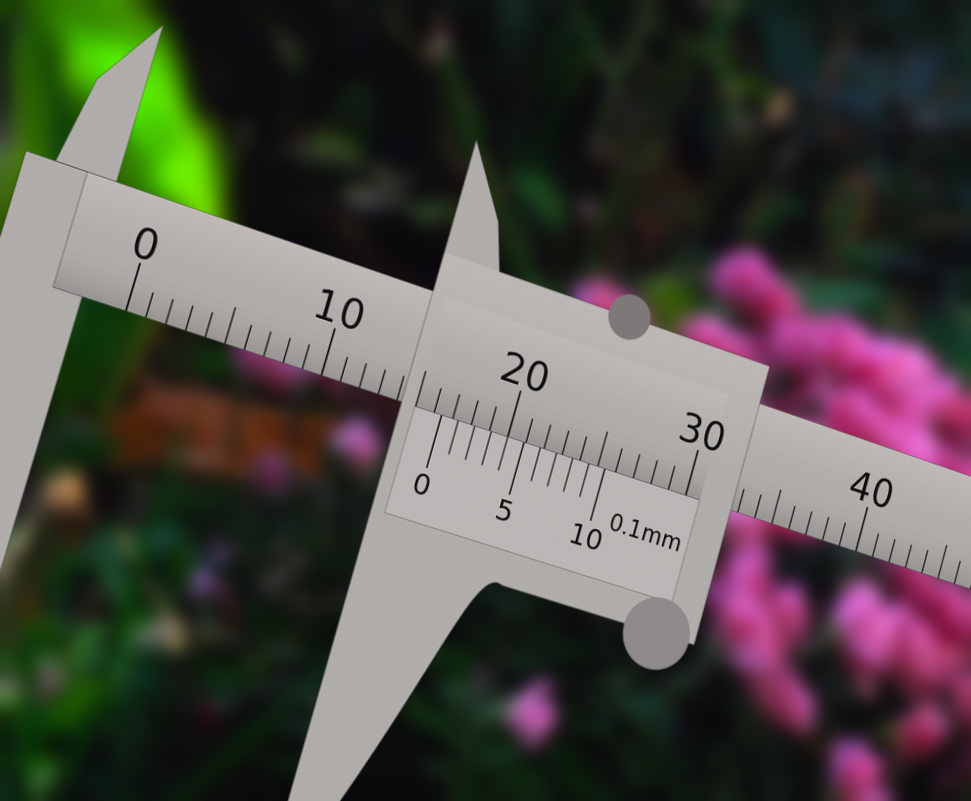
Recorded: 16.4 mm
